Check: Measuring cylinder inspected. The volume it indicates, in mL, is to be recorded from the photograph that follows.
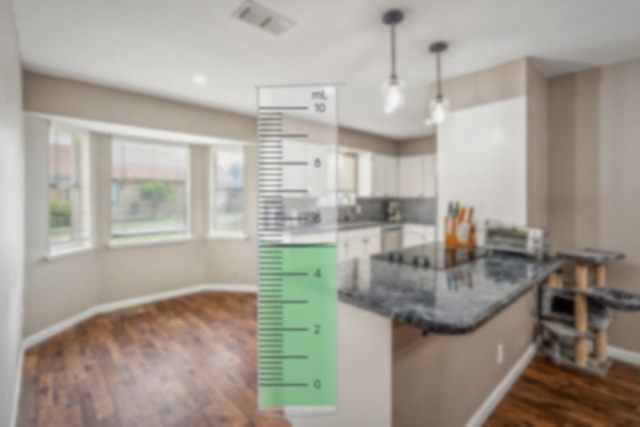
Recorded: 5 mL
